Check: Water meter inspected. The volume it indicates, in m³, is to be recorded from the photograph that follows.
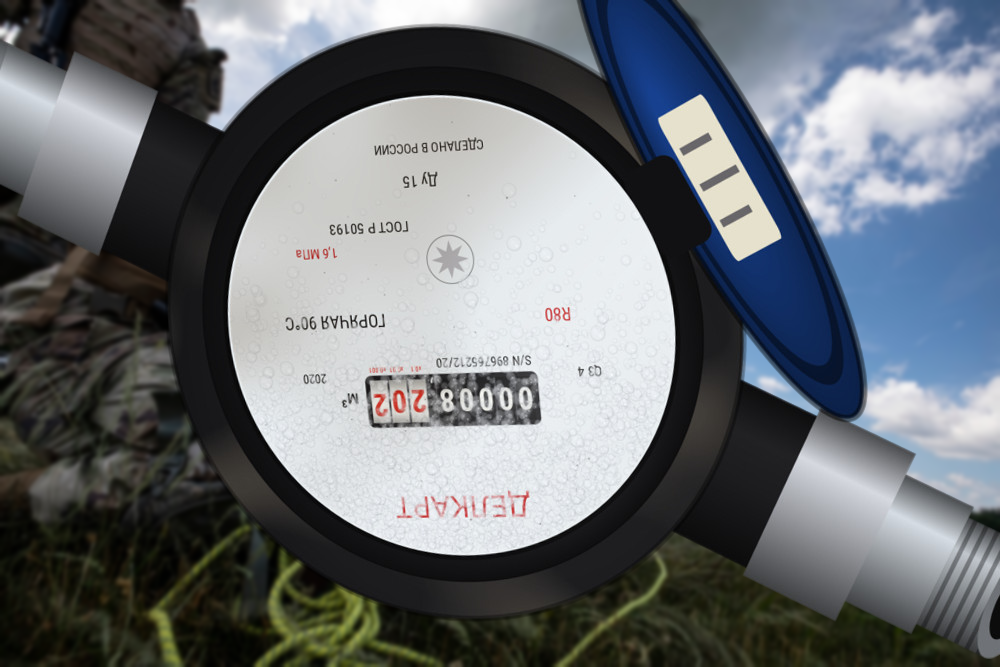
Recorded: 8.202 m³
